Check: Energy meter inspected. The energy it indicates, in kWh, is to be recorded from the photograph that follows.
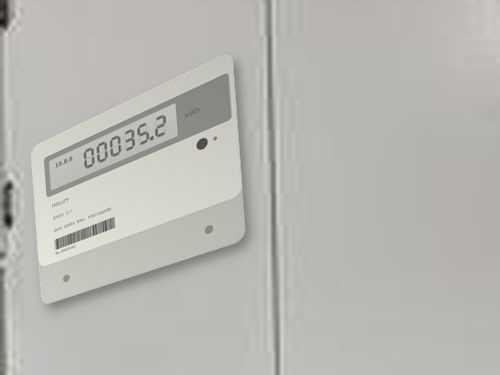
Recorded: 35.2 kWh
